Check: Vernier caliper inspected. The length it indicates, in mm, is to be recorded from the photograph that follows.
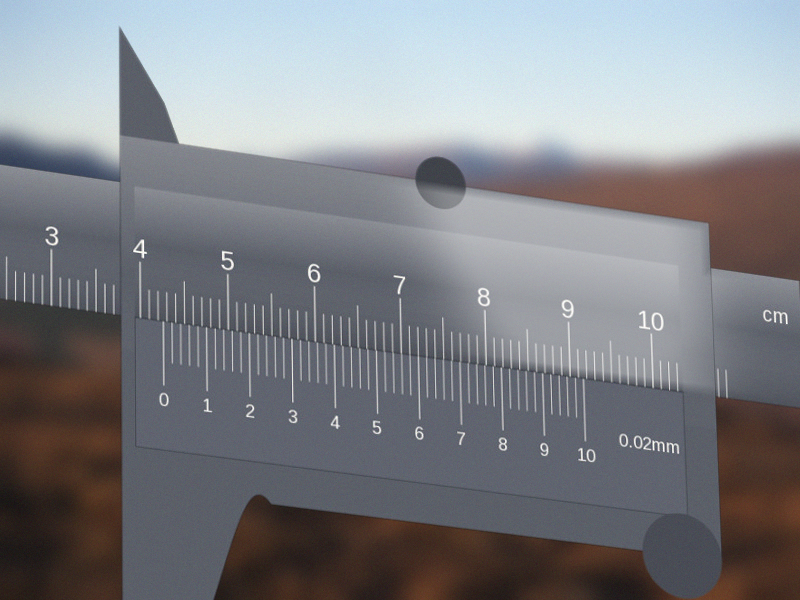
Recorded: 42.6 mm
